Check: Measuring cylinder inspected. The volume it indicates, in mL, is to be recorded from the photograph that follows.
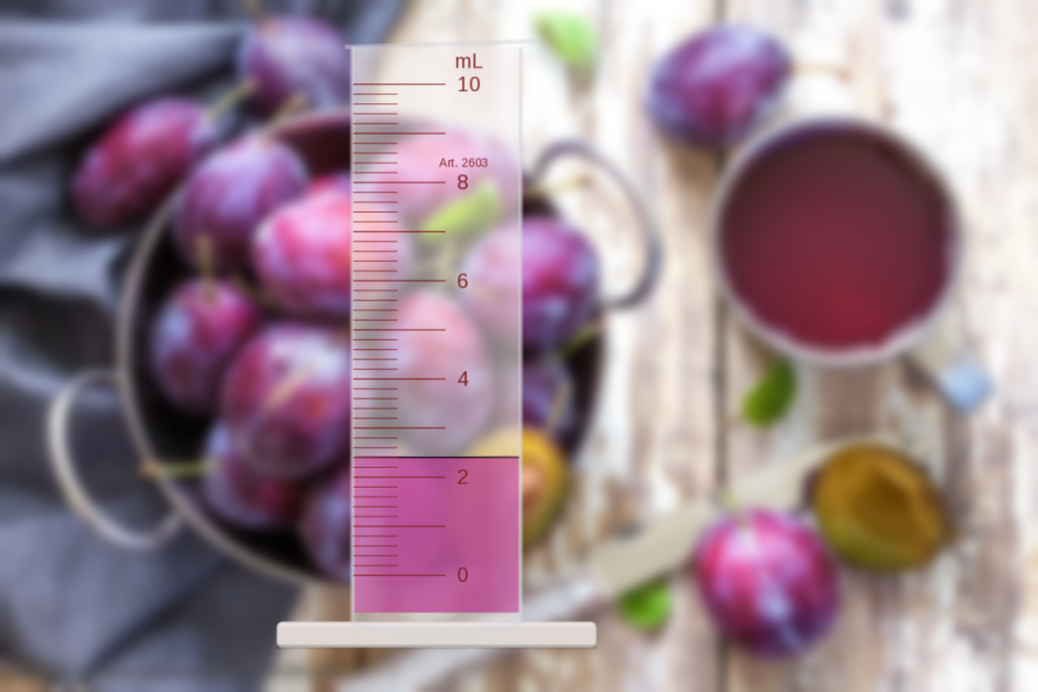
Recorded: 2.4 mL
